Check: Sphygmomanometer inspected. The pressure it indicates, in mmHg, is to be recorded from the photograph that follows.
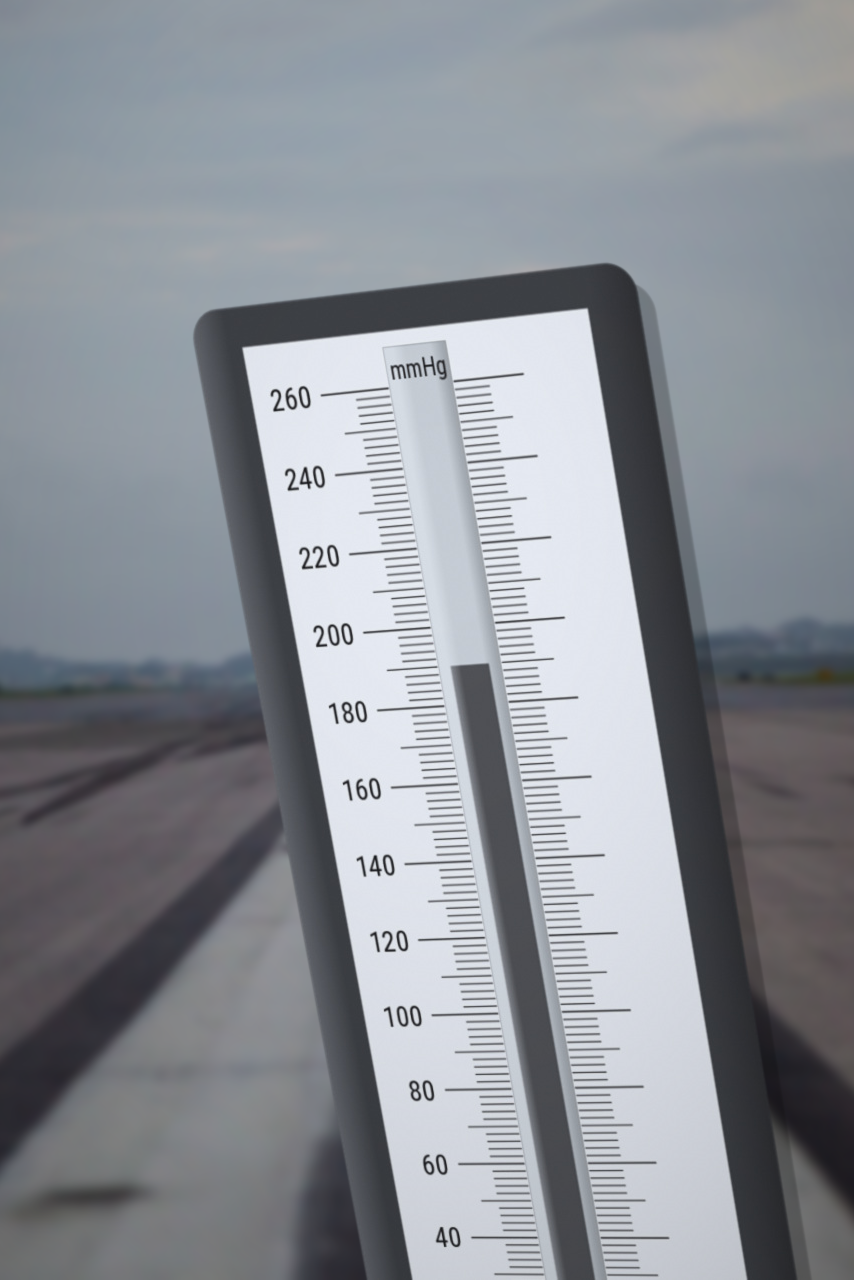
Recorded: 190 mmHg
